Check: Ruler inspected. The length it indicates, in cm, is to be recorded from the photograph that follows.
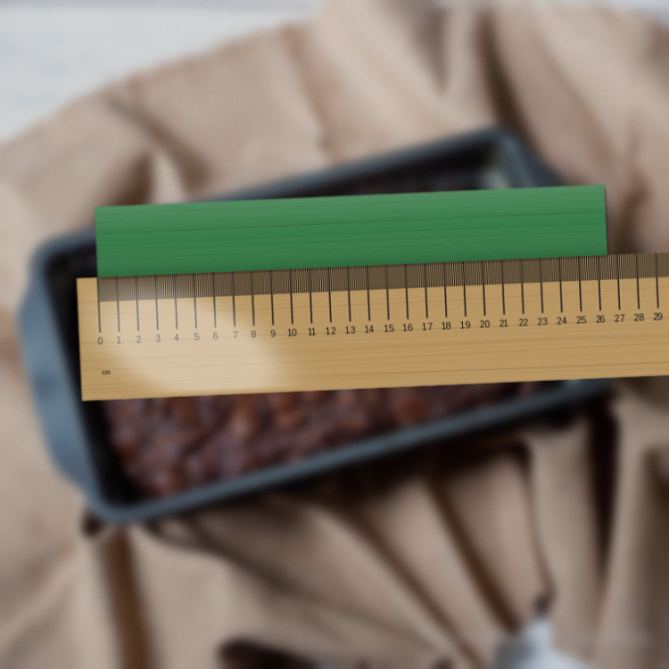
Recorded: 26.5 cm
